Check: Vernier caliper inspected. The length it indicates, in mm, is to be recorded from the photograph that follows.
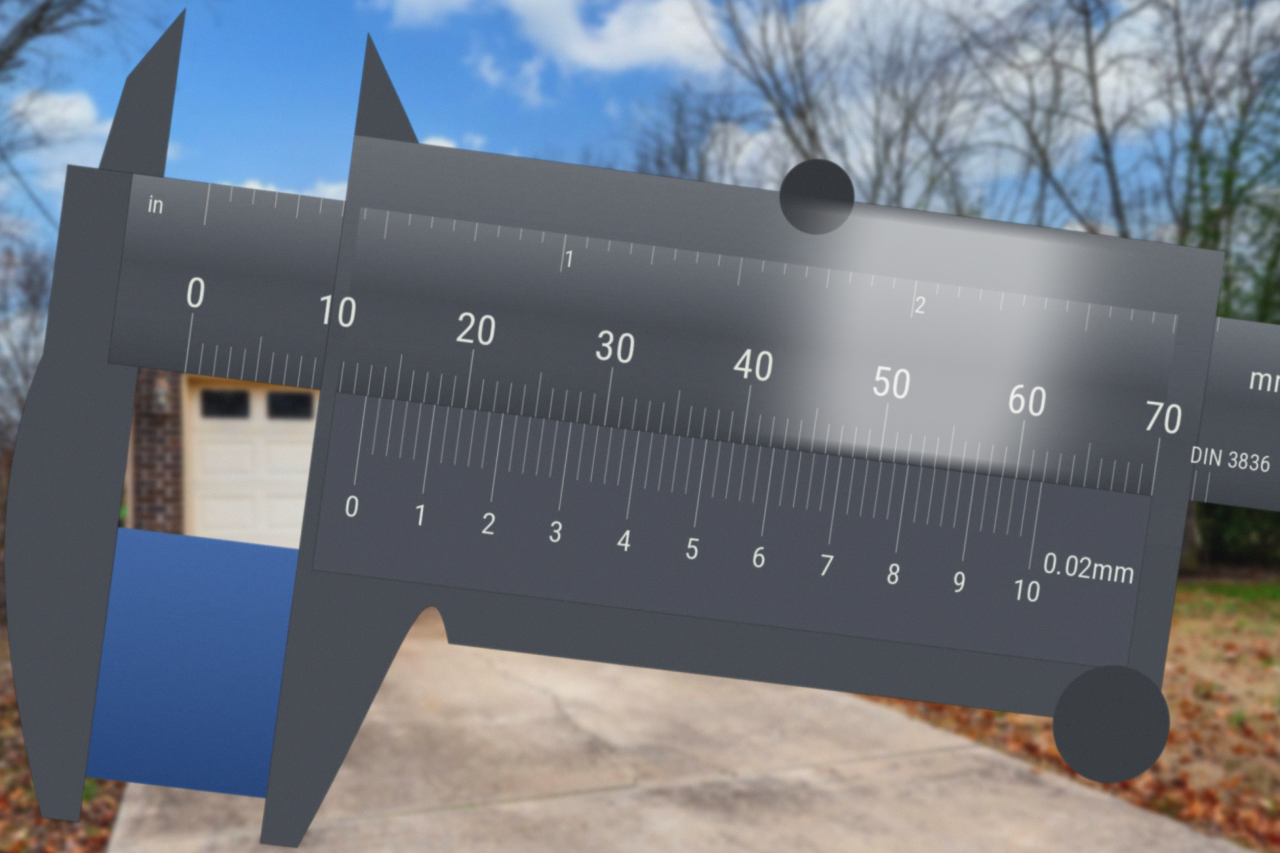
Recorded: 12.9 mm
